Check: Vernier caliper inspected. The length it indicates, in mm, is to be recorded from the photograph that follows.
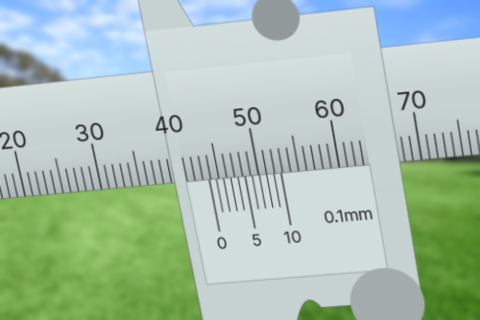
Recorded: 43.8 mm
